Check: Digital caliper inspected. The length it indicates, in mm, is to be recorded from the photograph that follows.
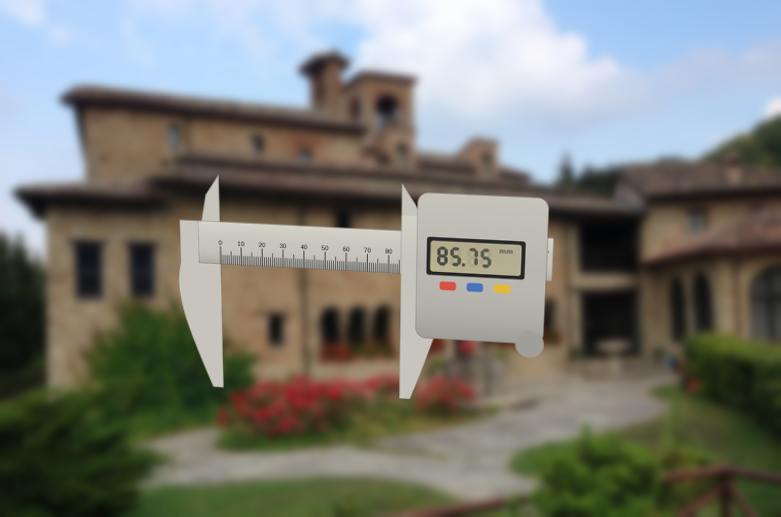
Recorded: 85.75 mm
